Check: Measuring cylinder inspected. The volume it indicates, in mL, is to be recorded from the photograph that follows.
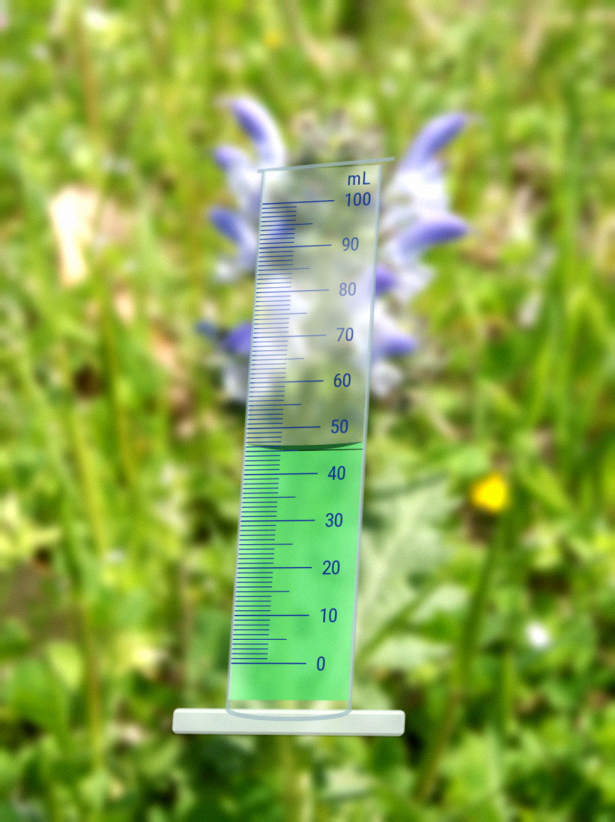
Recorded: 45 mL
